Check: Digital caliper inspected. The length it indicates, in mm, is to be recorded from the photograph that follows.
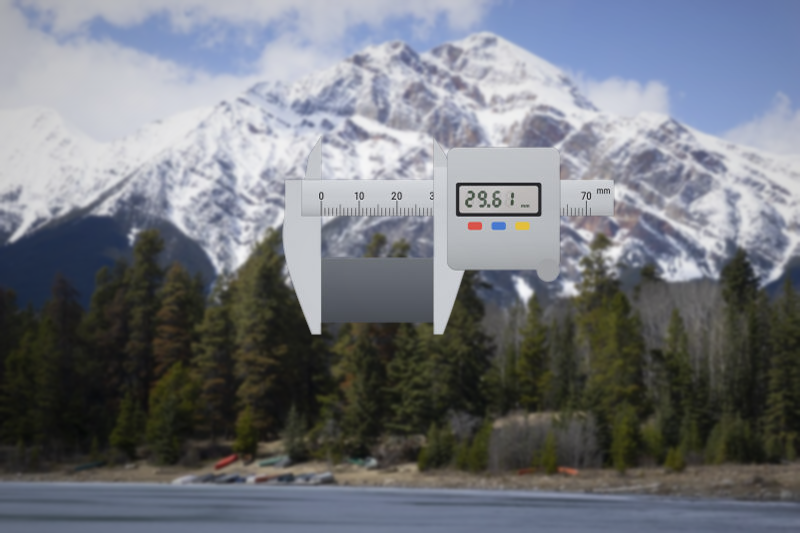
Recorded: 29.61 mm
